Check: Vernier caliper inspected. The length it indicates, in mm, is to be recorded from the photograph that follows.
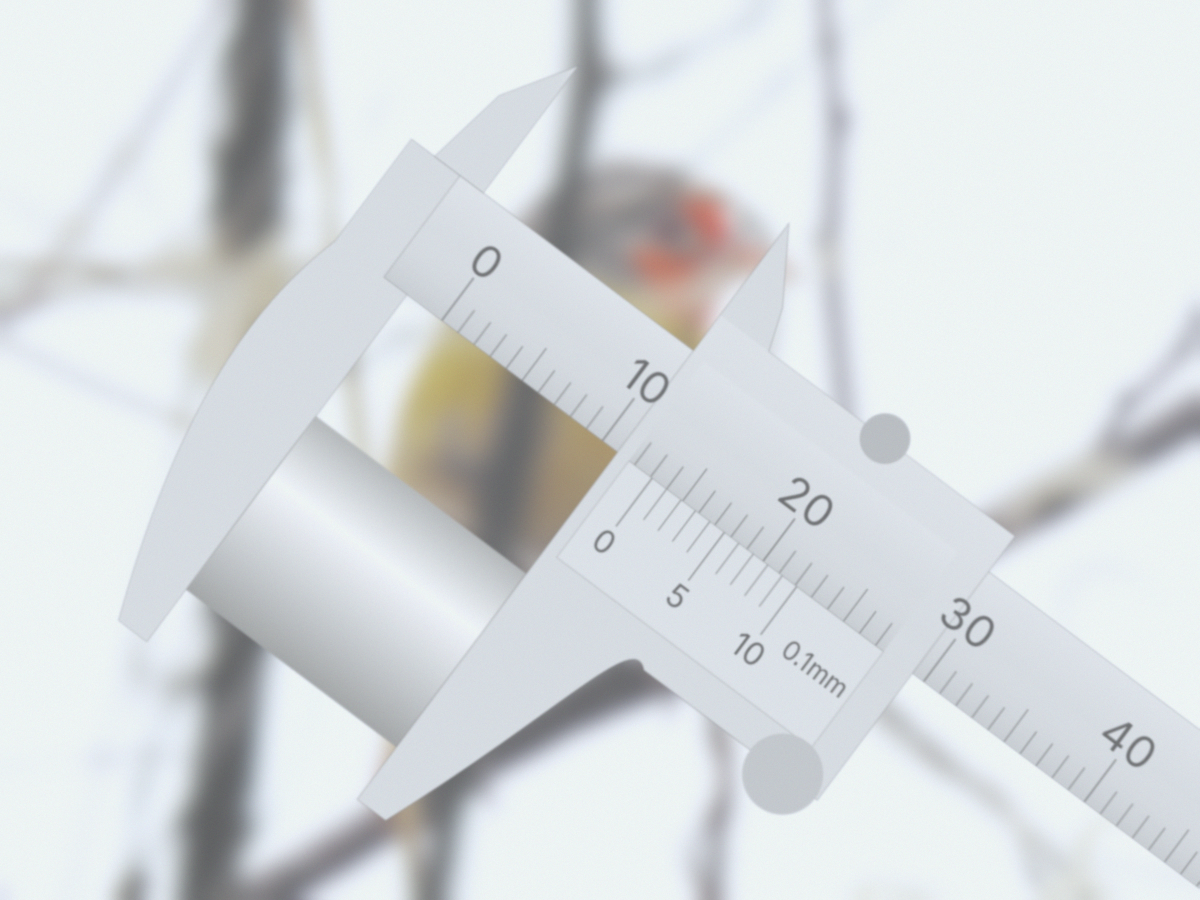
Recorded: 13.1 mm
